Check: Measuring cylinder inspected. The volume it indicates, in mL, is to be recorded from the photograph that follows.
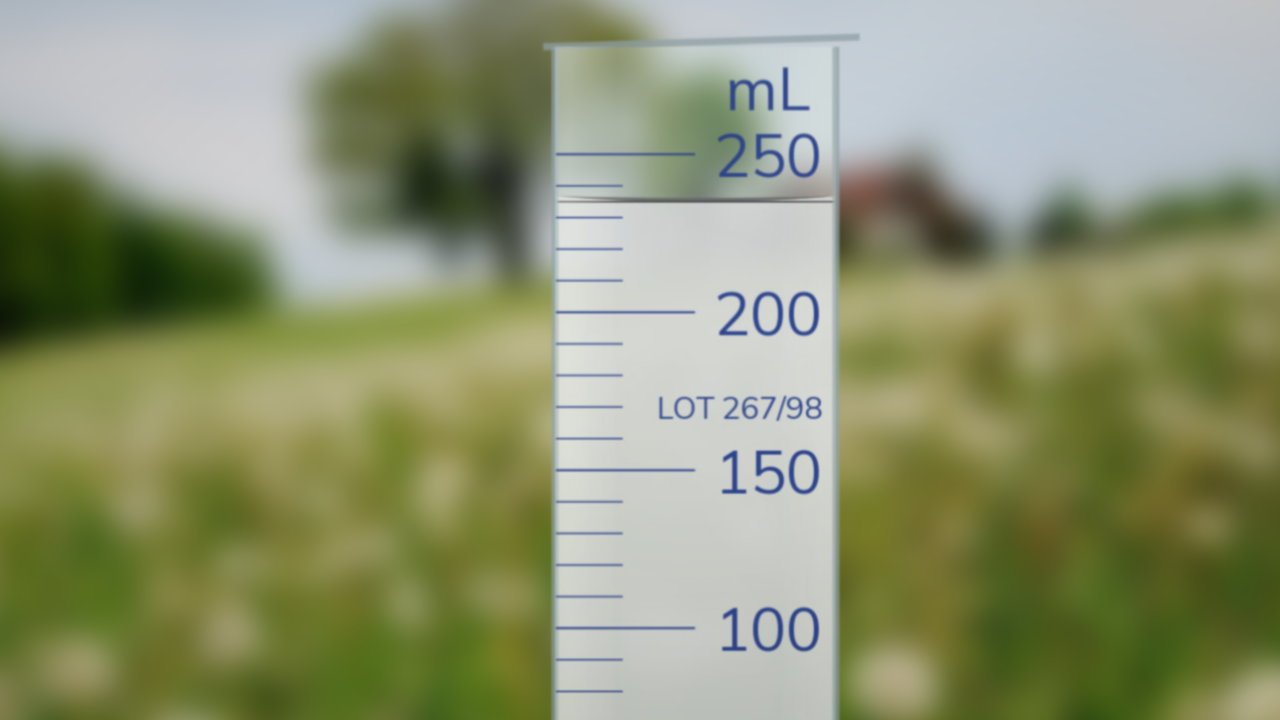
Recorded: 235 mL
